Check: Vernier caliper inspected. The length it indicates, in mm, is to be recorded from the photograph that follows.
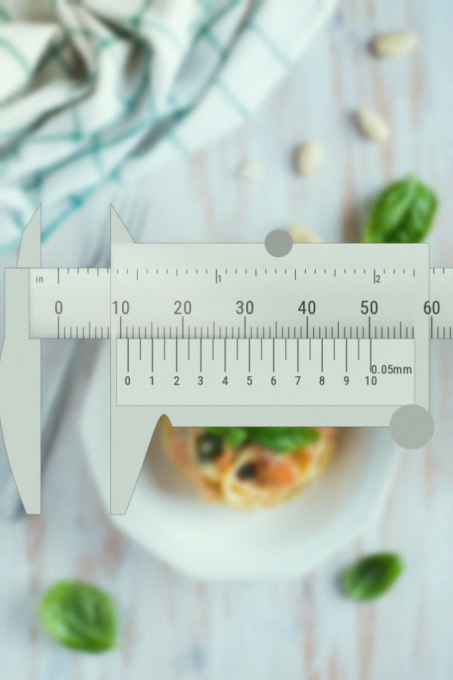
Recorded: 11.2 mm
